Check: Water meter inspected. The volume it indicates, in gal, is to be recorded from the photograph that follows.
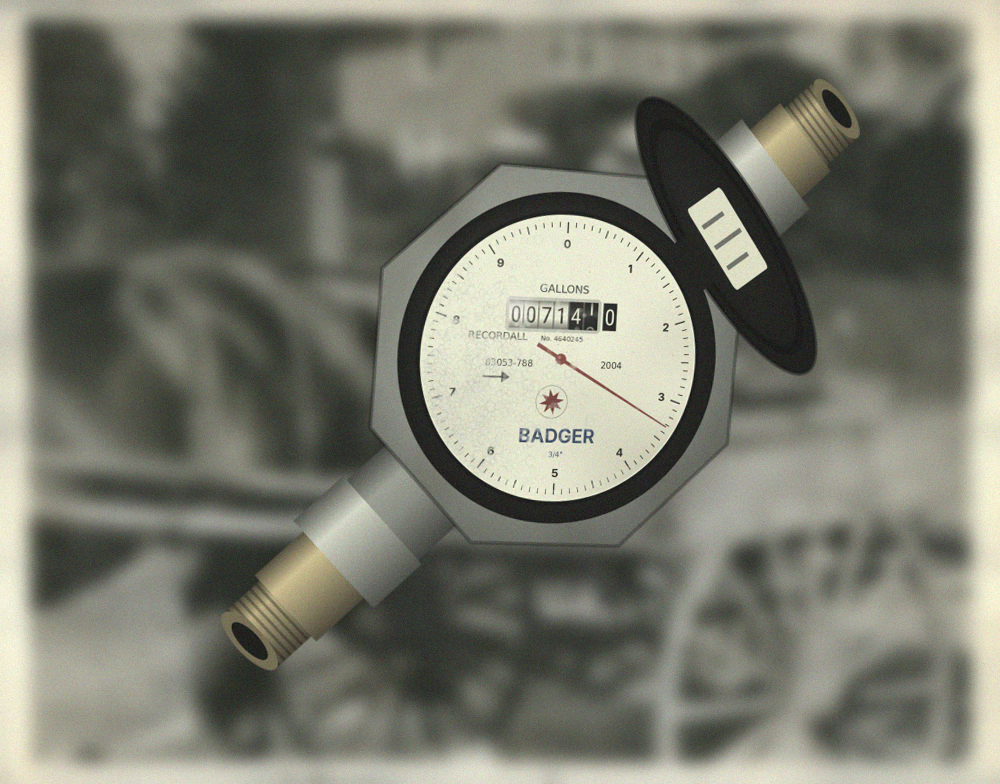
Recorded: 71413.3 gal
